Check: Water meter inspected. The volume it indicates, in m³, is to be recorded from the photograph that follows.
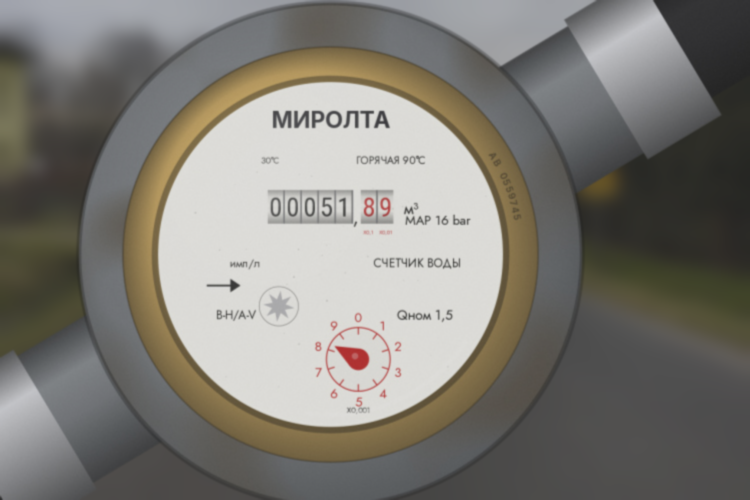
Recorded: 51.898 m³
